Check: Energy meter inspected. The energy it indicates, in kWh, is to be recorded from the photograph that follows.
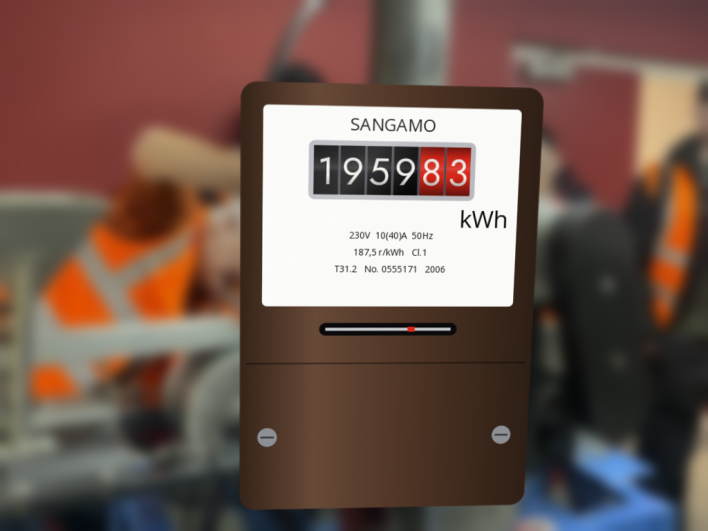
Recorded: 1959.83 kWh
